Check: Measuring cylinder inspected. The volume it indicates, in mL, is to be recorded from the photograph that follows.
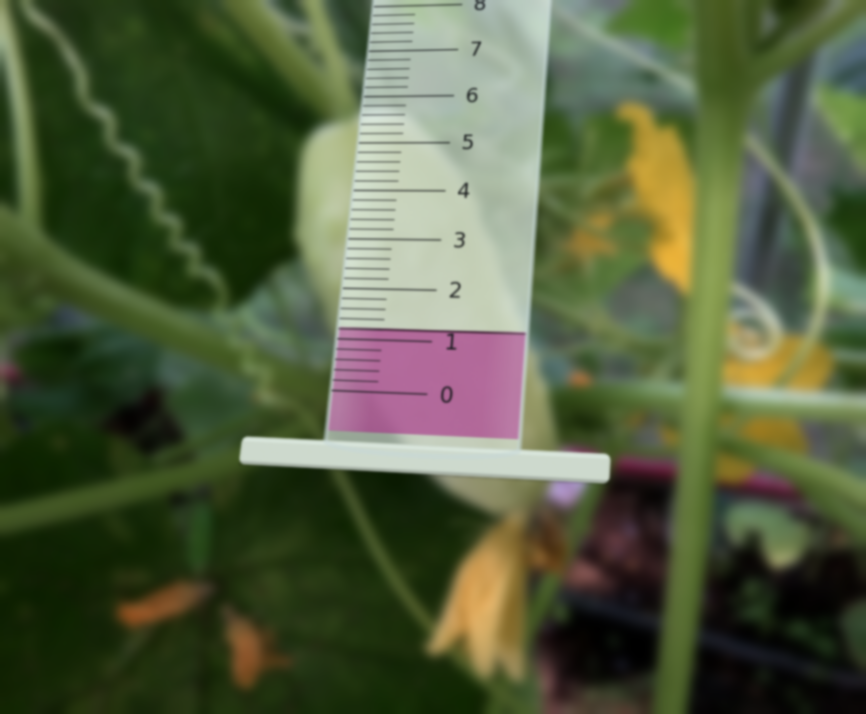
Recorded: 1.2 mL
